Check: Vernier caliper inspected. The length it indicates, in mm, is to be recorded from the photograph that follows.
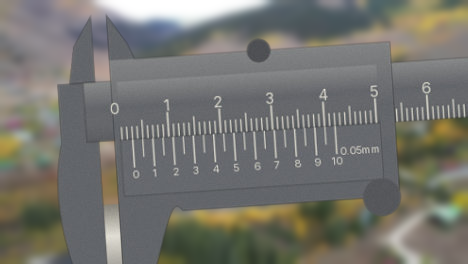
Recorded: 3.0 mm
